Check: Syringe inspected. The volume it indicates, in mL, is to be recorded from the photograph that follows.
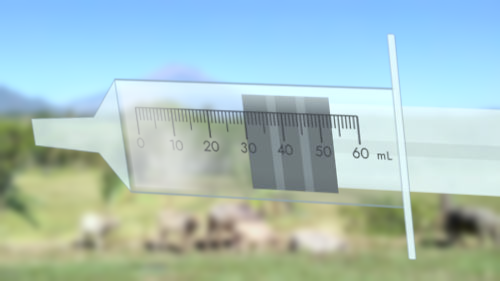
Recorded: 30 mL
